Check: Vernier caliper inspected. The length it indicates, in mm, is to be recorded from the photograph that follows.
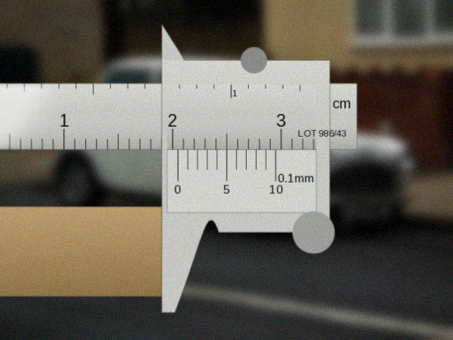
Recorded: 20.5 mm
